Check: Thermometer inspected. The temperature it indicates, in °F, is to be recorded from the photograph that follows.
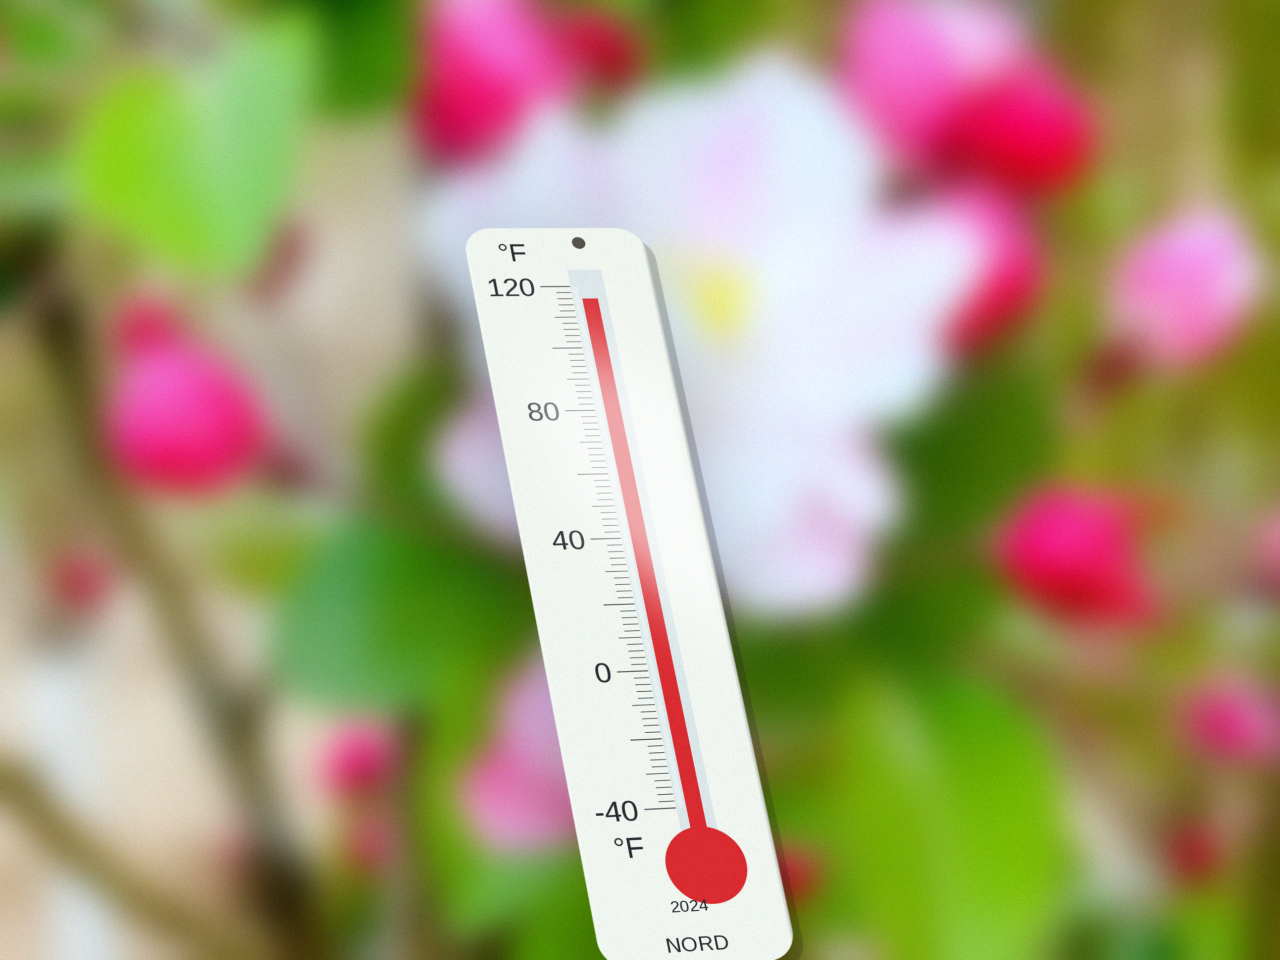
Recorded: 116 °F
